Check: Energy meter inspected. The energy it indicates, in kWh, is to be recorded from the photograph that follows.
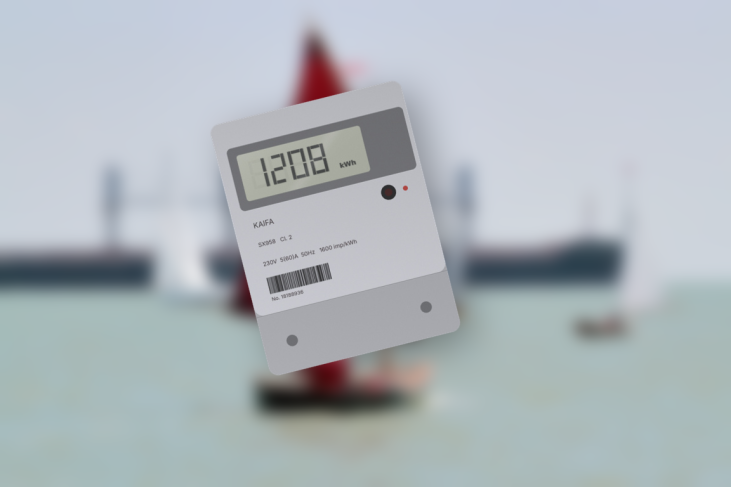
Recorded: 1208 kWh
